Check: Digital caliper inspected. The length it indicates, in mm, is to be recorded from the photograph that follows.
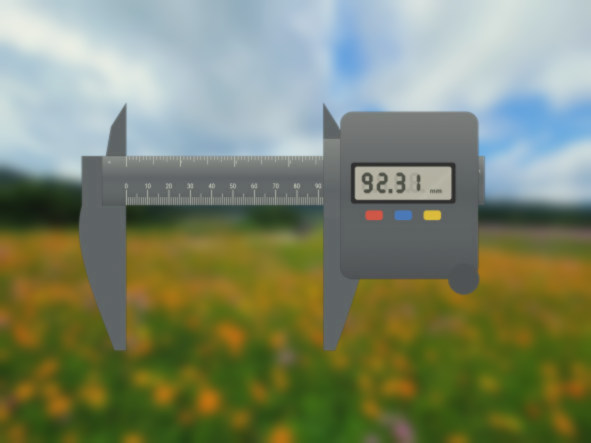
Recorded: 92.31 mm
